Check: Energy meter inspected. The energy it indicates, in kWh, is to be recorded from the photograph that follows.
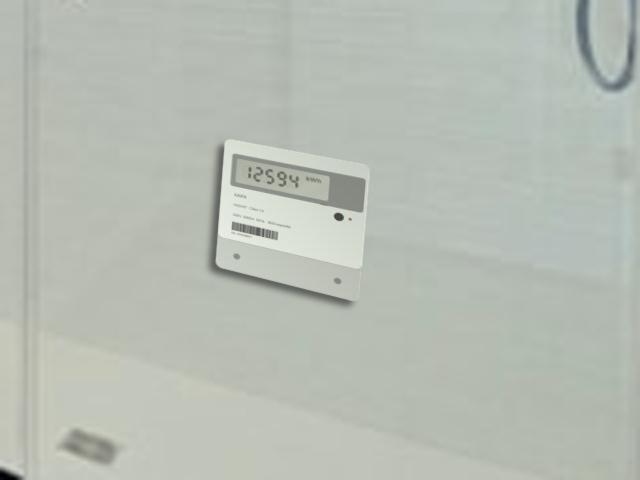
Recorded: 12594 kWh
